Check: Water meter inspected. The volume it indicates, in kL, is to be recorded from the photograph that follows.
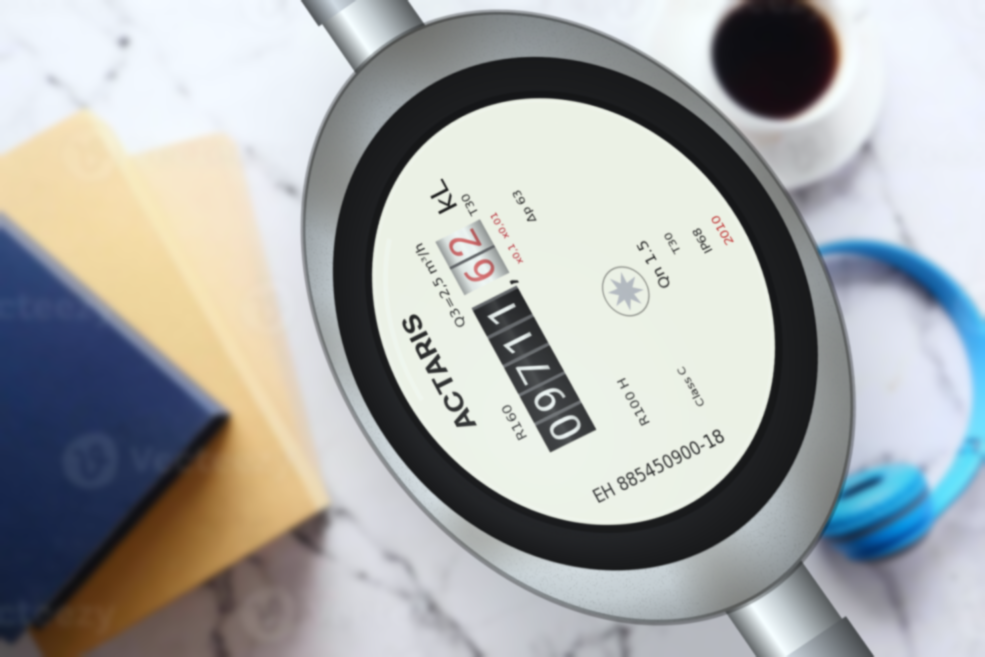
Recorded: 9711.62 kL
